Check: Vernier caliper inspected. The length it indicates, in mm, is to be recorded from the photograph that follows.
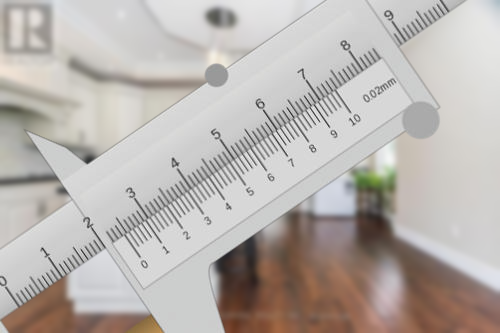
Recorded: 24.5 mm
